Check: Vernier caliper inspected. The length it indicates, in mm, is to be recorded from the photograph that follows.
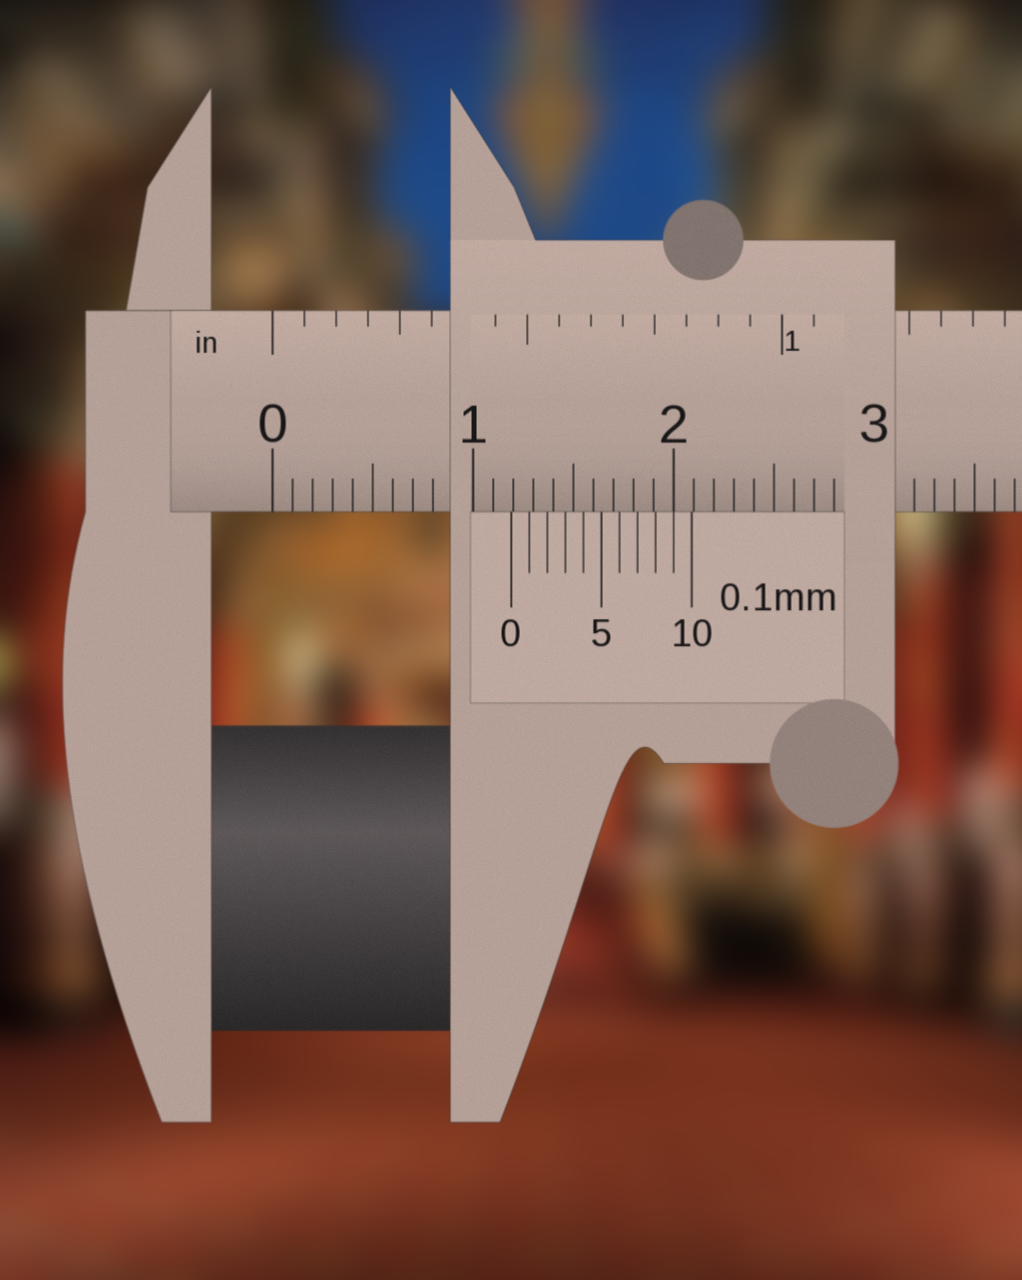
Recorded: 11.9 mm
